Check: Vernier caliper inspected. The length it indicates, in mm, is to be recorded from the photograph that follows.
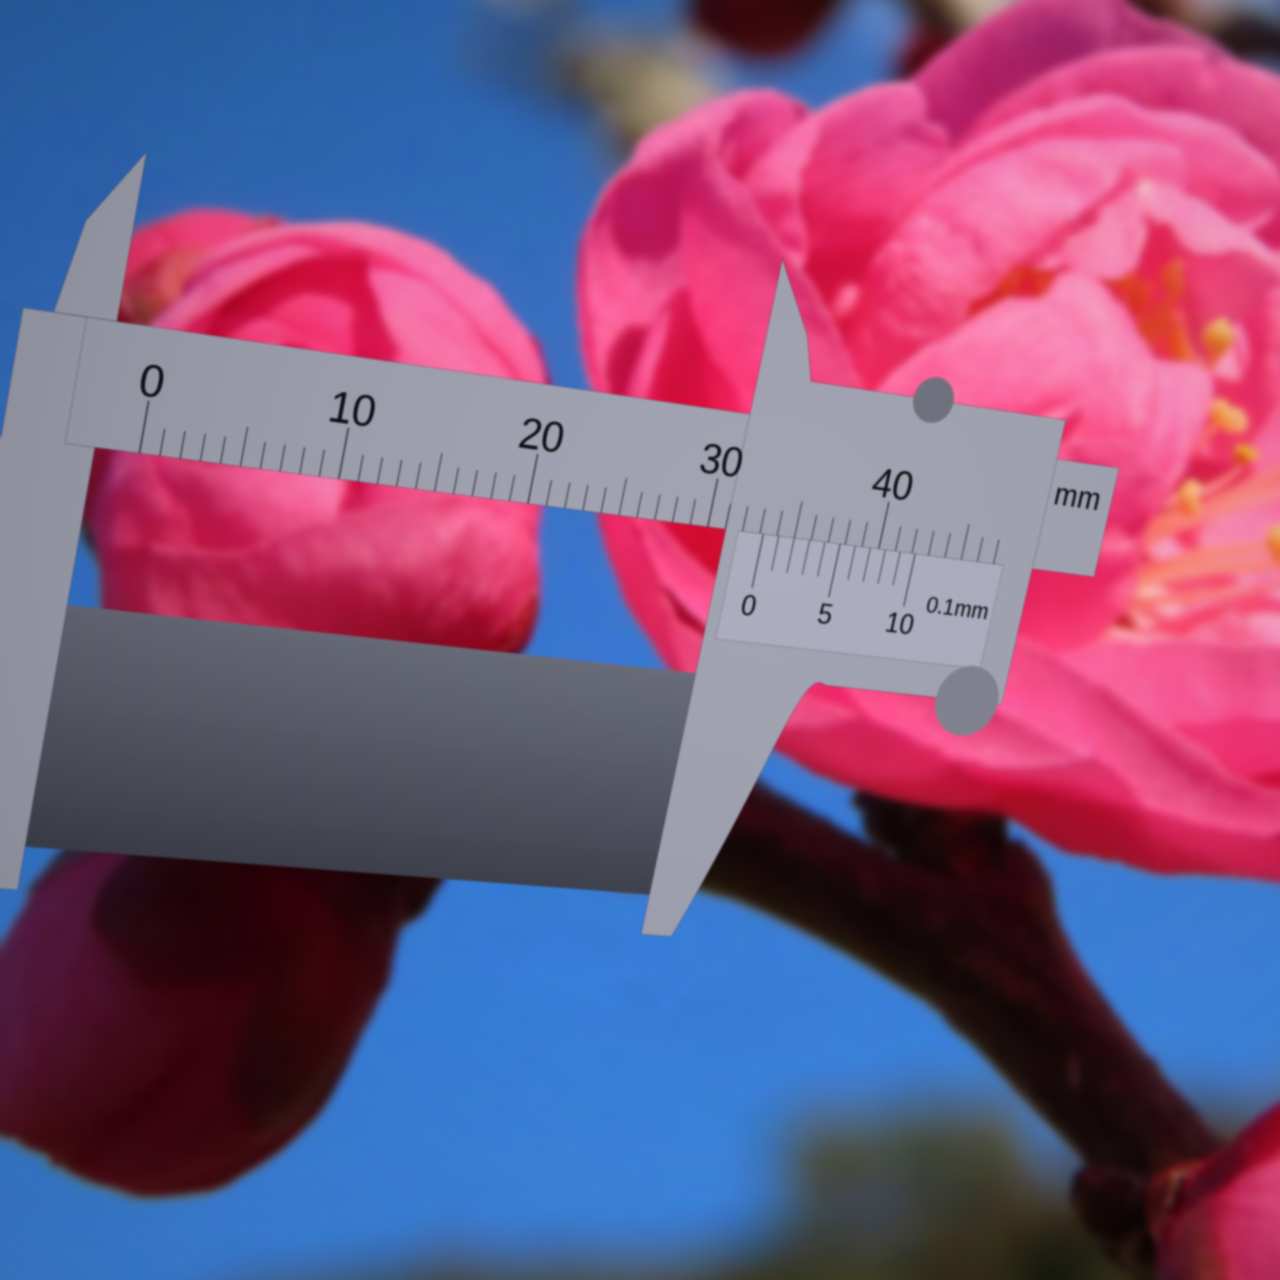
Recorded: 33.2 mm
